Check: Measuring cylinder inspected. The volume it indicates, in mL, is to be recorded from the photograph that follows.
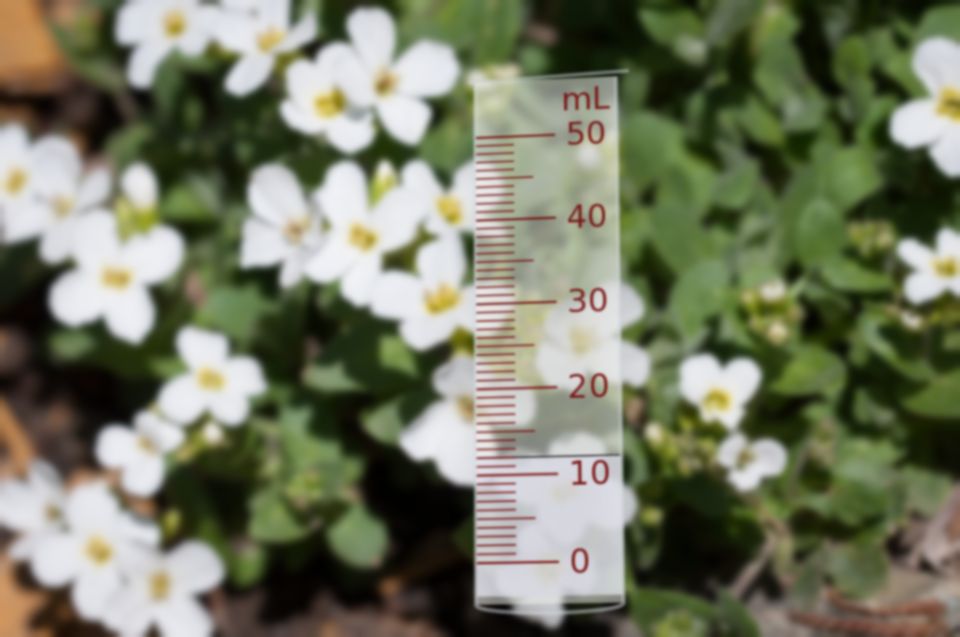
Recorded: 12 mL
